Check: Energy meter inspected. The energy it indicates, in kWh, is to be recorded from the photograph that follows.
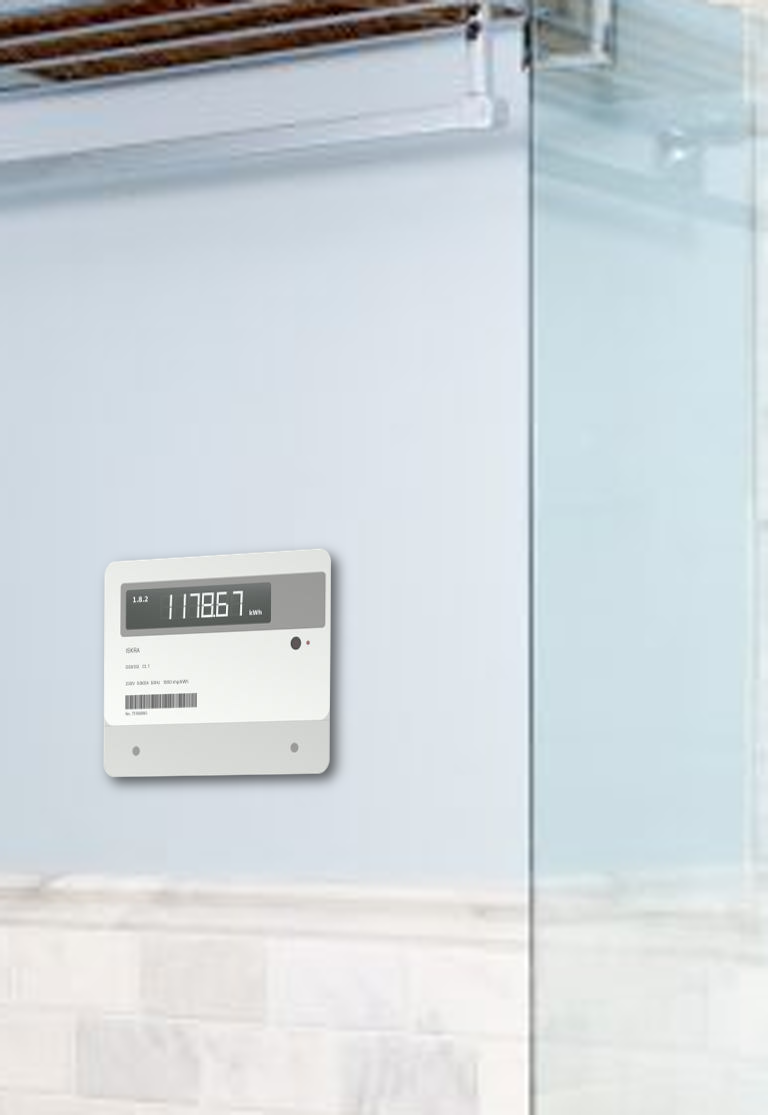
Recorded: 1178.67 kWh
